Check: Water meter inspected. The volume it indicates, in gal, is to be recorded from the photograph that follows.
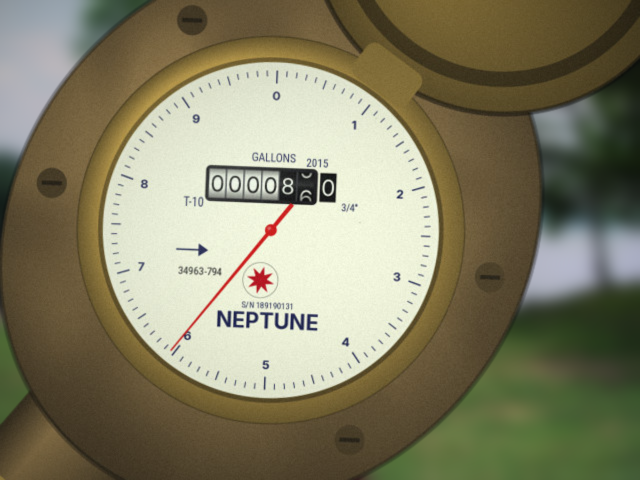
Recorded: 856.0 gal
